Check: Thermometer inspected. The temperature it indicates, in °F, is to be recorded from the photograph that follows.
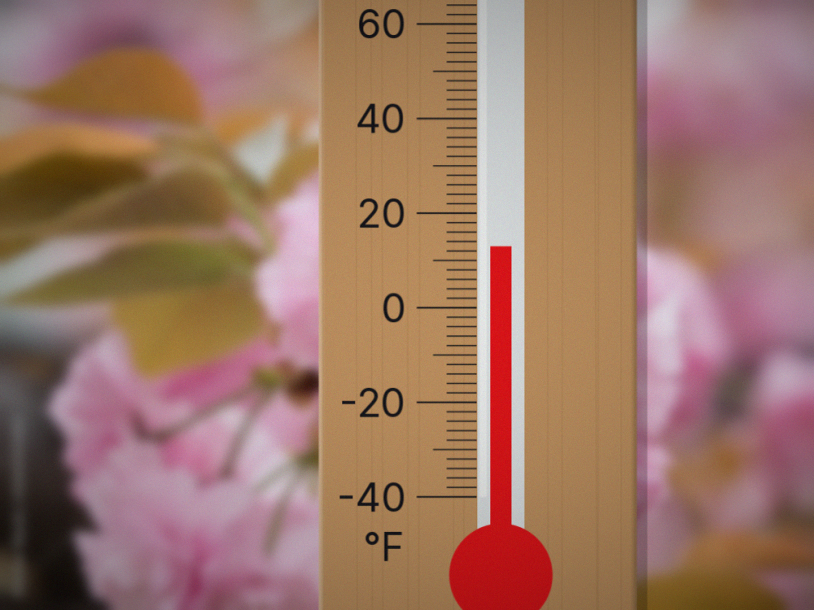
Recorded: 13 °F
